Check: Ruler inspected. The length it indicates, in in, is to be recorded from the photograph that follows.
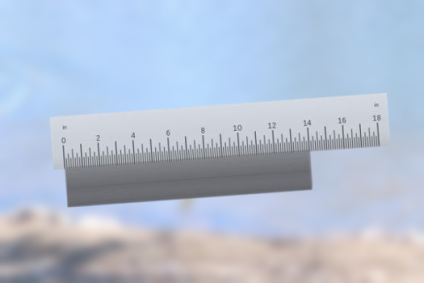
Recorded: 14 in
